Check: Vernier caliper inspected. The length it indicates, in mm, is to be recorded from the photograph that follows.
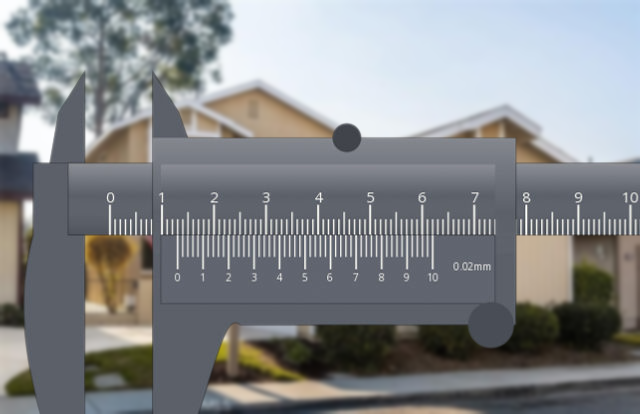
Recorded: 13.0 mm
